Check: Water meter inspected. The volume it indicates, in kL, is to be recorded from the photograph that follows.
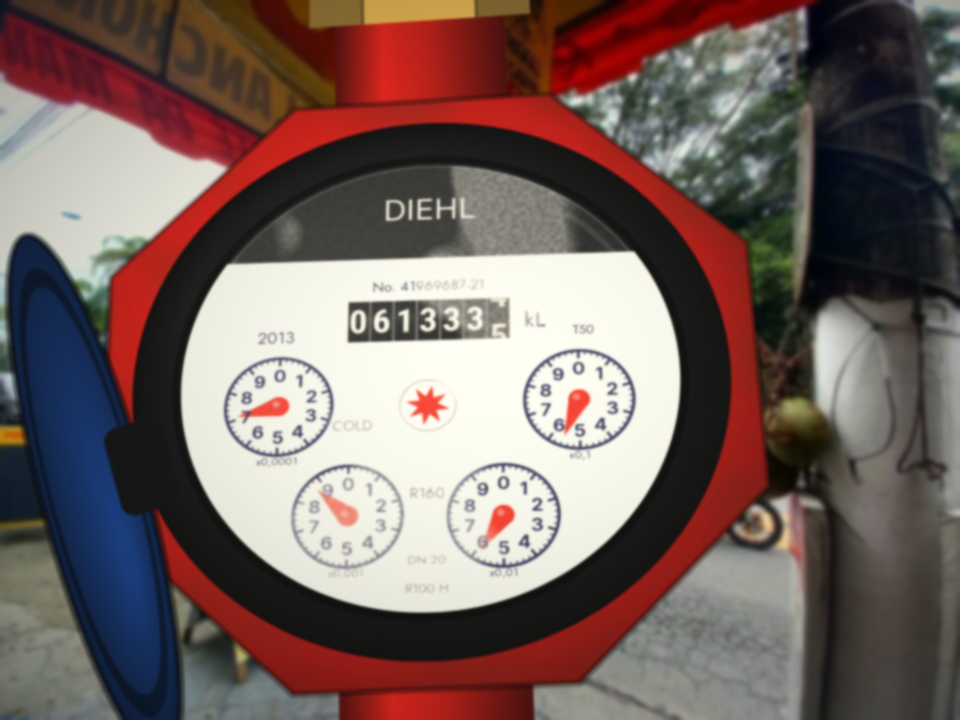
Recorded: 613334.5587 kL
